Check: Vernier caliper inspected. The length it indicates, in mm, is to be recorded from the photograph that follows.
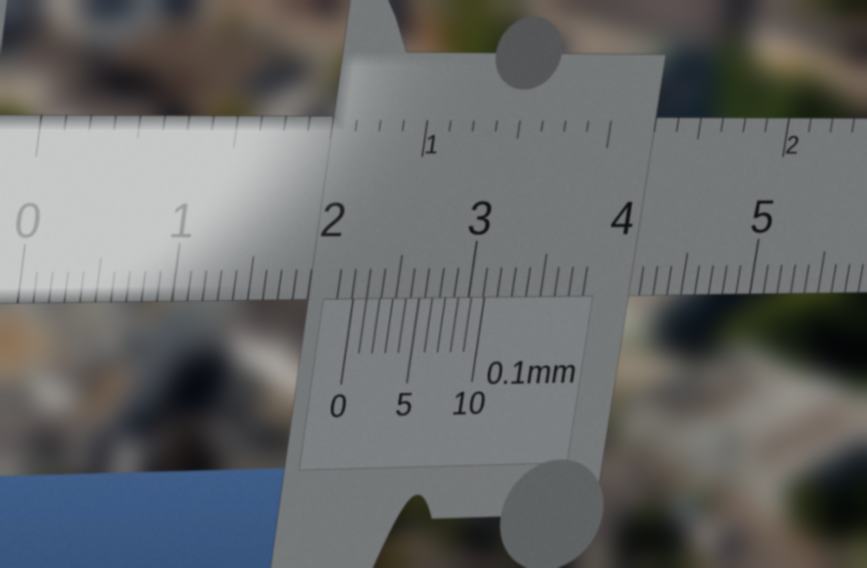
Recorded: 22.1 mm
